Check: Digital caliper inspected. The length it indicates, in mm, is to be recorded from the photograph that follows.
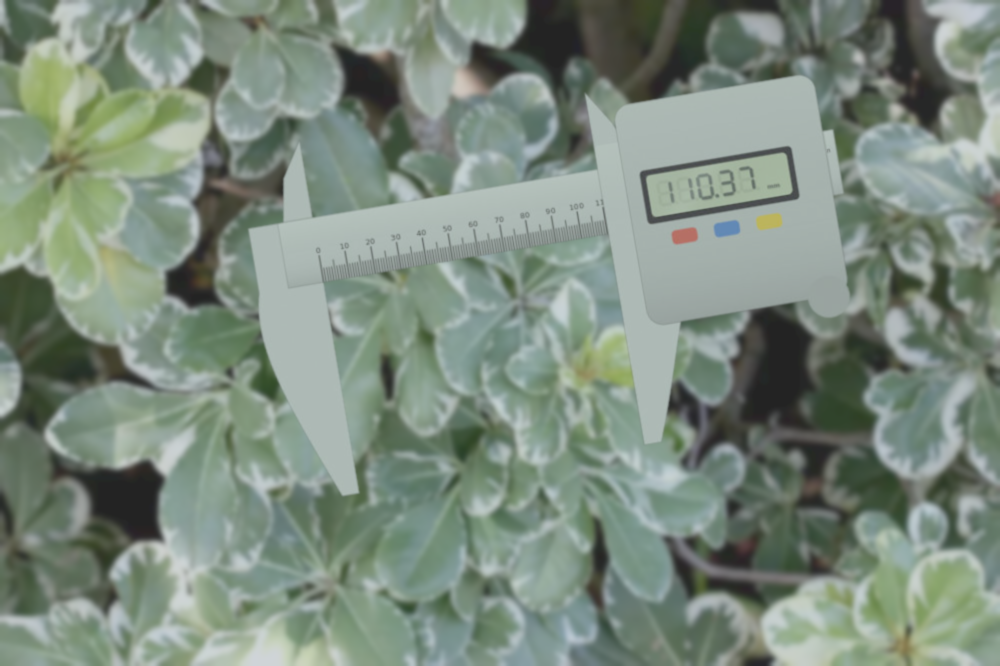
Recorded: 110.37 mm
